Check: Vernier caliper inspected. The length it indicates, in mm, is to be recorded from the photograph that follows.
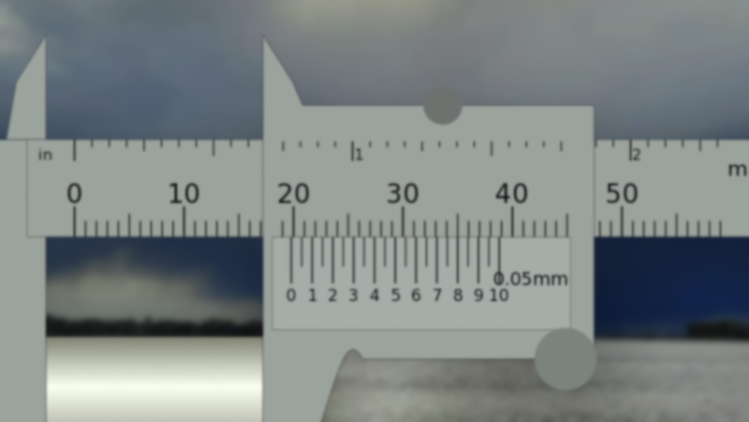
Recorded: 19.8 mm
